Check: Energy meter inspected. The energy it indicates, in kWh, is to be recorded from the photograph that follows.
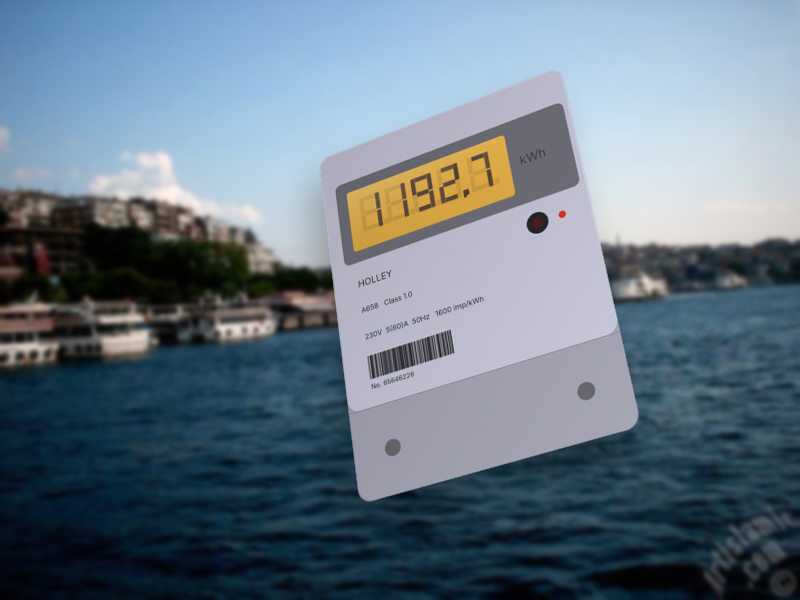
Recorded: 1192.7 kWh
